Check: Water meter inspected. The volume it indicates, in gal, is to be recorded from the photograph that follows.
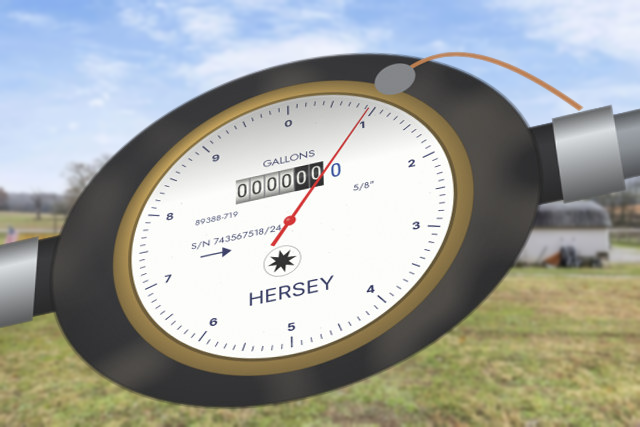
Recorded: 0.9 gal
